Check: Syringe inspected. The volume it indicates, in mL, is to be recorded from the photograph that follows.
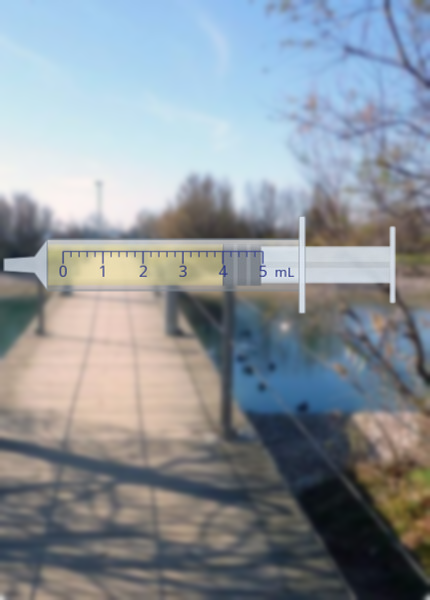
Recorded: 4 mL
